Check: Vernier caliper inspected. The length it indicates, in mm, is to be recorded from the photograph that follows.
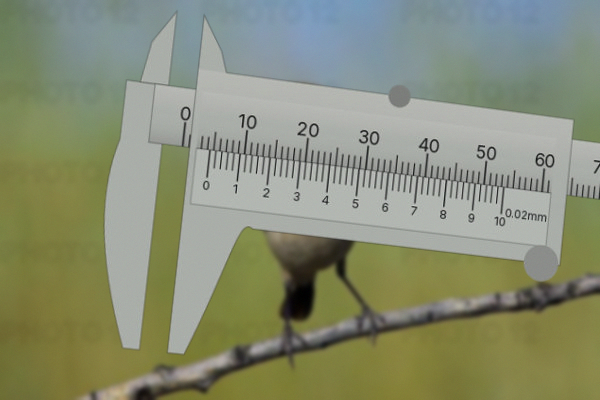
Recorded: 4.4 mm
